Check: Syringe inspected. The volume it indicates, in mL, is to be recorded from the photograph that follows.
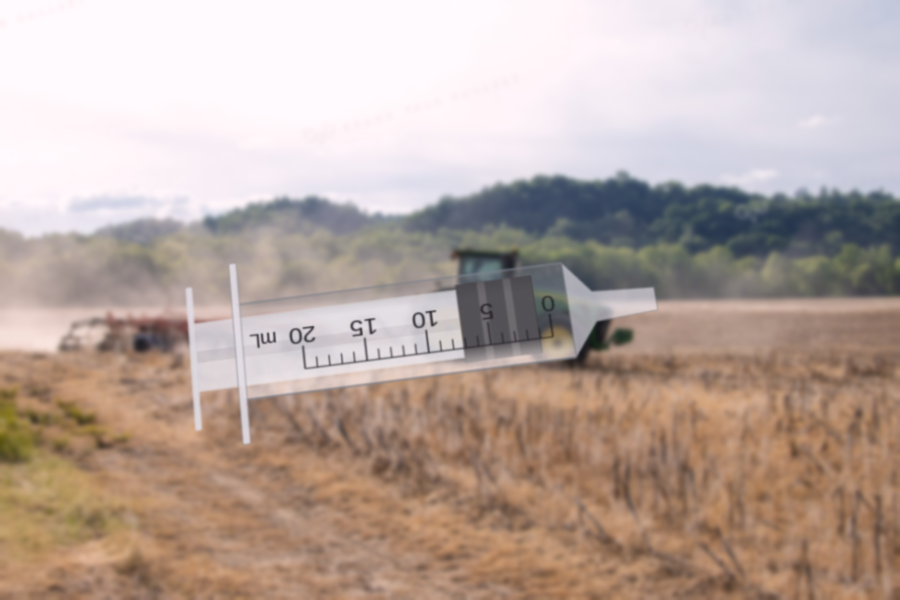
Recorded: 1 mL
